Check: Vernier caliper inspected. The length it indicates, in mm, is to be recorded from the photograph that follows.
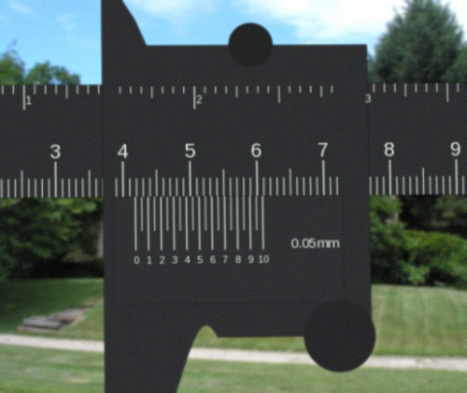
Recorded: 41.8 mm
